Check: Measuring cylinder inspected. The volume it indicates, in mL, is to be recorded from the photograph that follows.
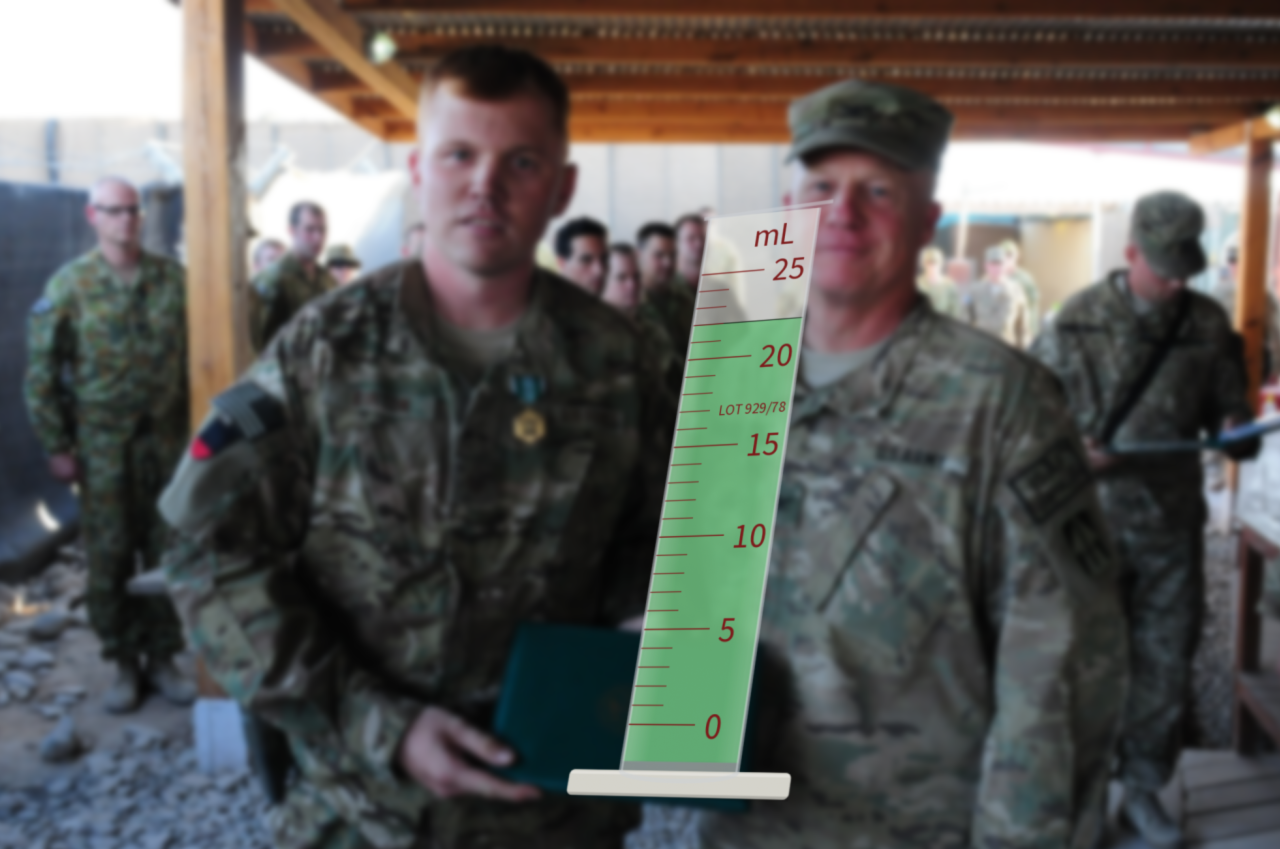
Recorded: 22 mL
